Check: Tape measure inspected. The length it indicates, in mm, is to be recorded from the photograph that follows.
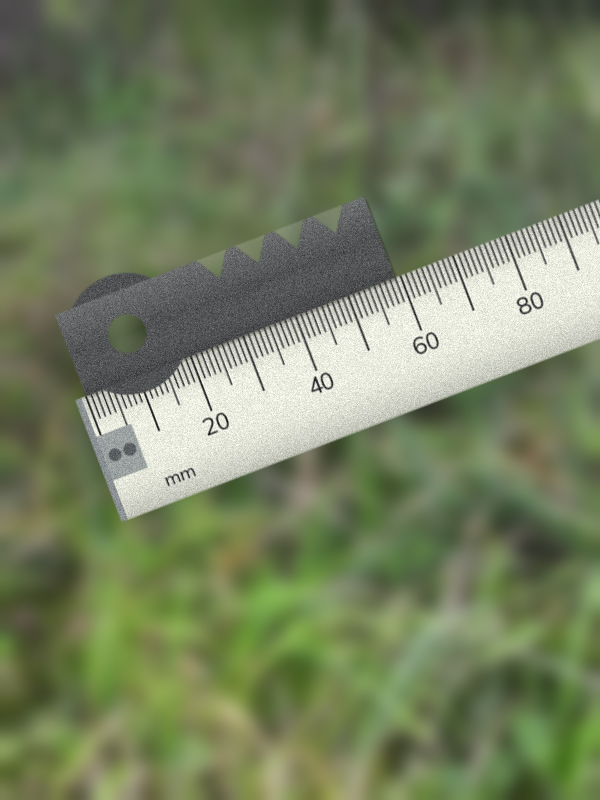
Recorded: 59 mm
